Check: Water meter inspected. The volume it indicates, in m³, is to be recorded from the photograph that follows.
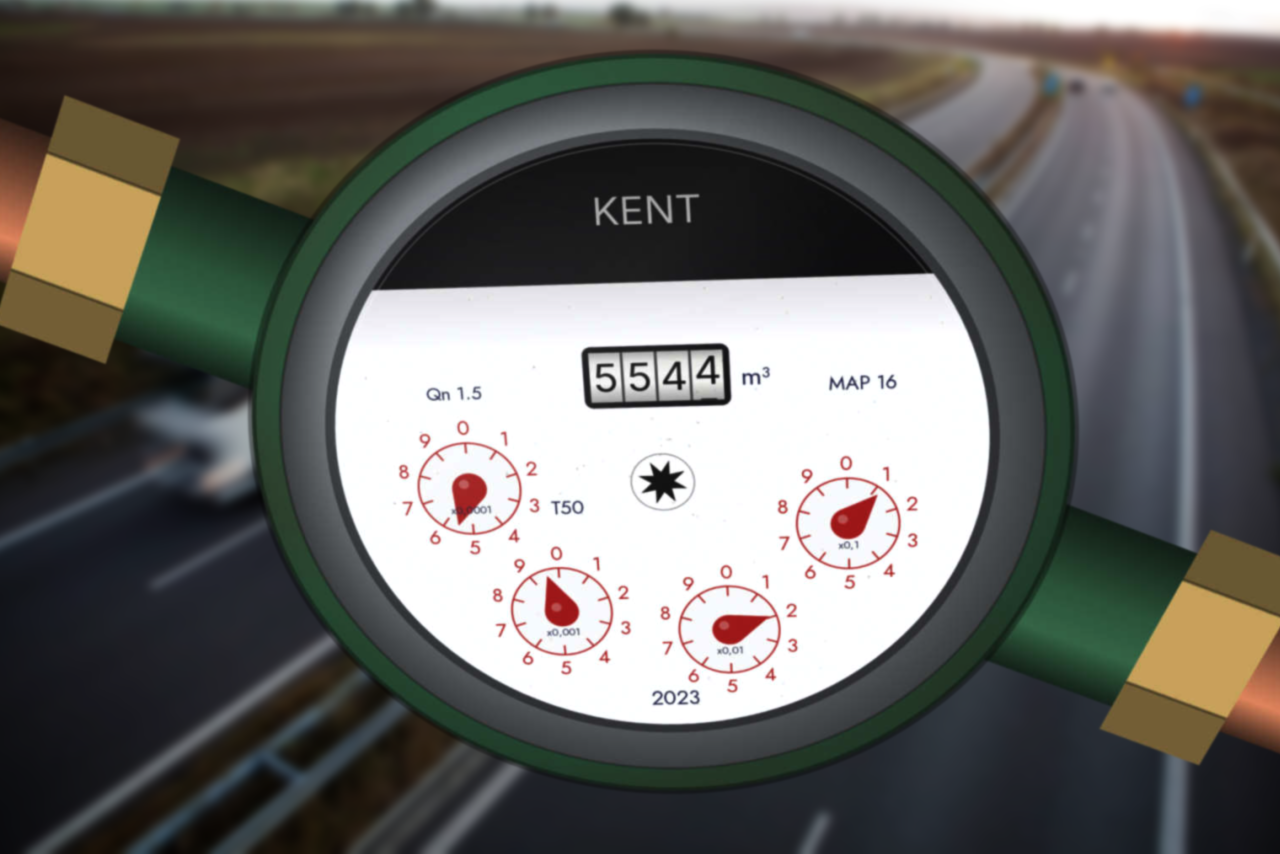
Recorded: 5544.1195 m³
